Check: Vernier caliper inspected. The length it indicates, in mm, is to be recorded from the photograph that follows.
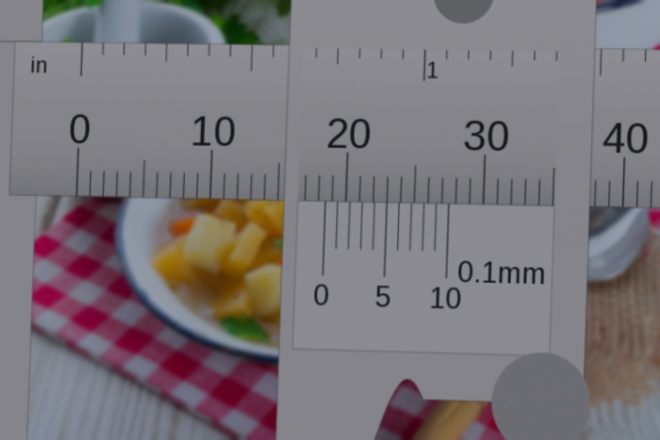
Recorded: 18.5 mm
